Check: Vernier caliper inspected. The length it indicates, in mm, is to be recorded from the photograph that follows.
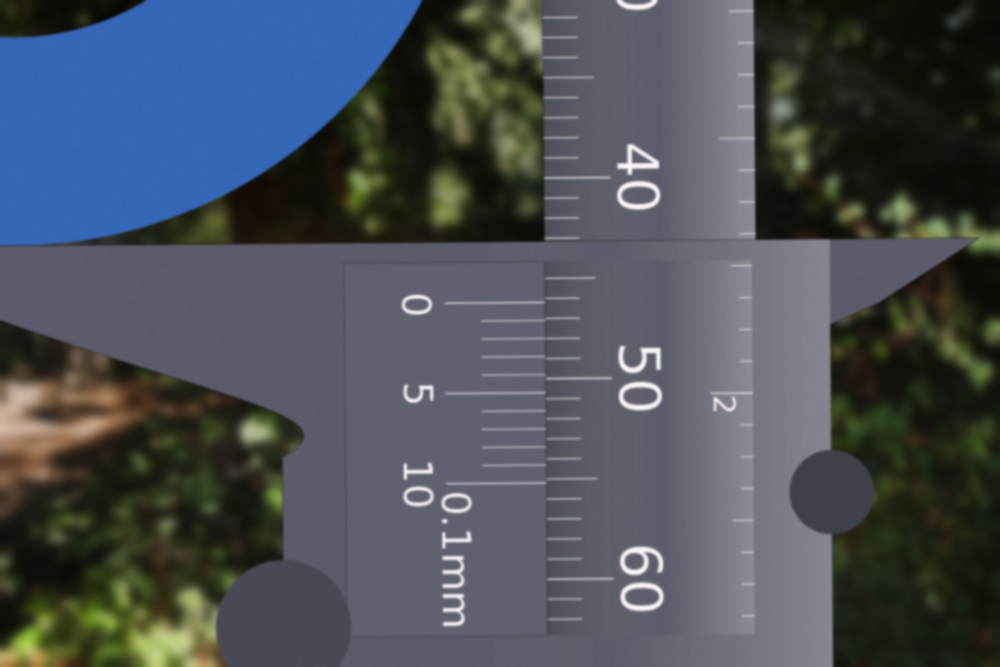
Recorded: 46.2 mm
